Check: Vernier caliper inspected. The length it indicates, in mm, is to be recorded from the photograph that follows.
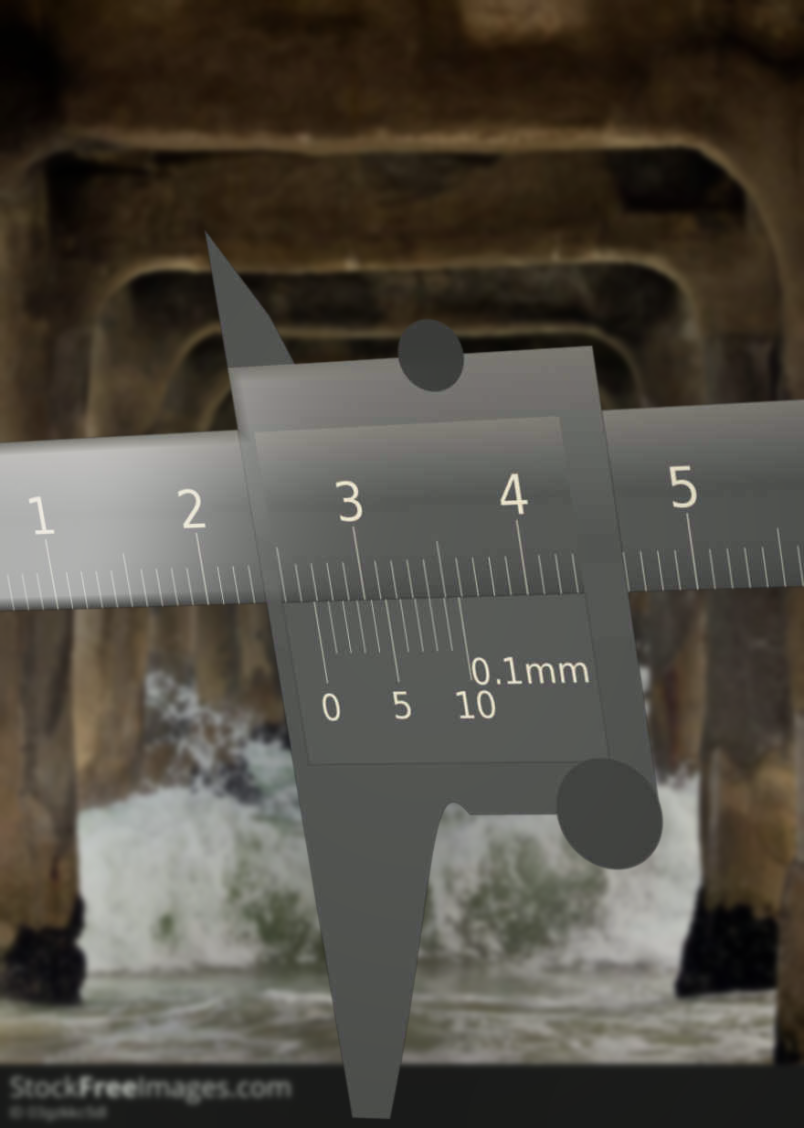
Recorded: 26.8 mm
